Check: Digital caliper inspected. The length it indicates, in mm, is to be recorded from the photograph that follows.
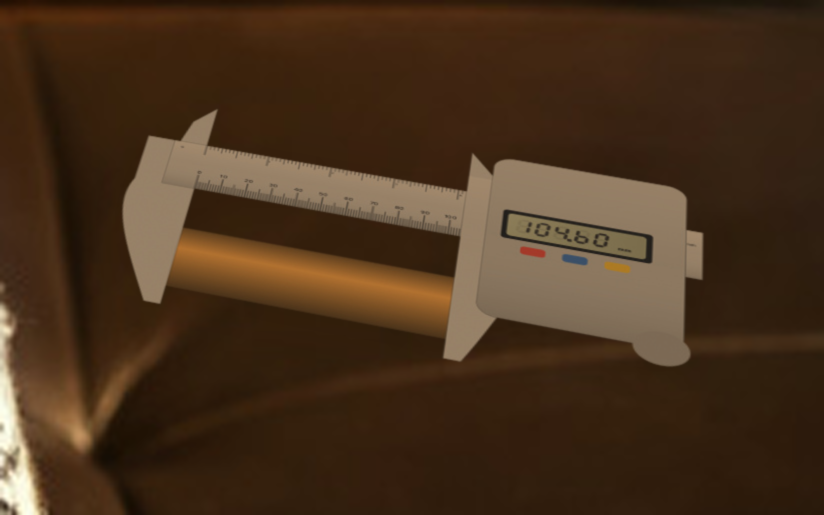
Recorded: 104.60 mm
